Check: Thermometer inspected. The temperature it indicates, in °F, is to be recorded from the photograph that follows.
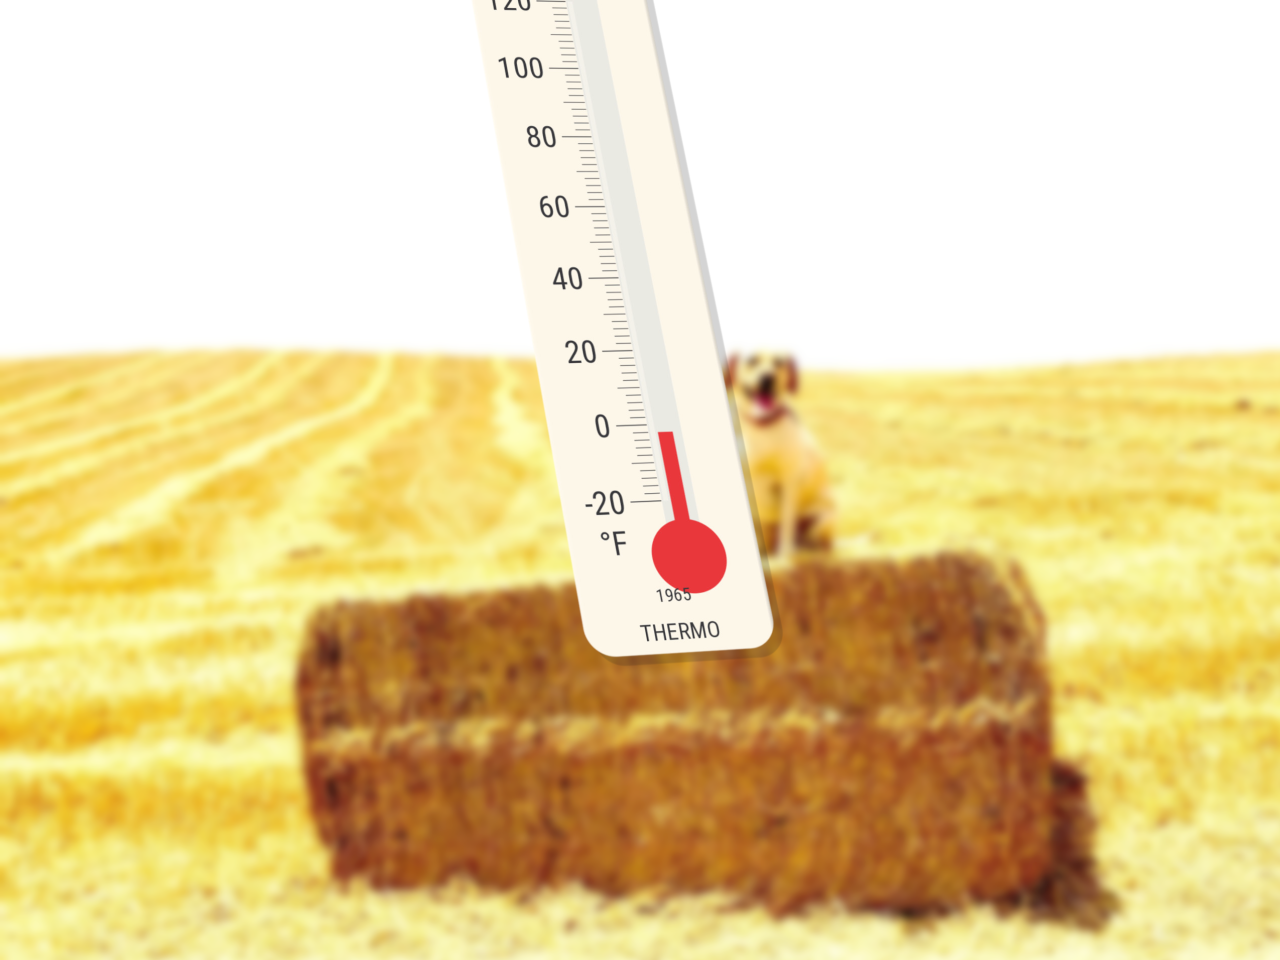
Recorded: -2 °F
